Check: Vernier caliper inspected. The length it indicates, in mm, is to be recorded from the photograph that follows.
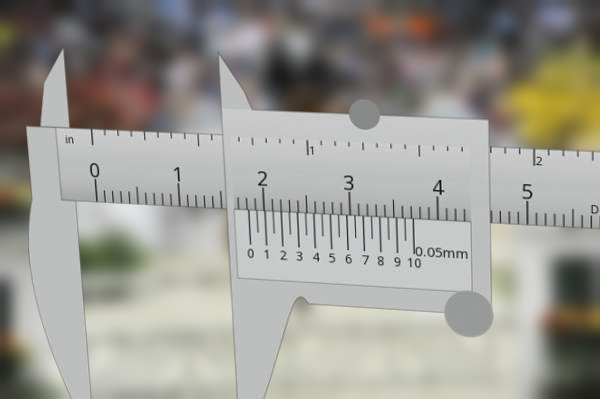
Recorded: 18.2 mm
